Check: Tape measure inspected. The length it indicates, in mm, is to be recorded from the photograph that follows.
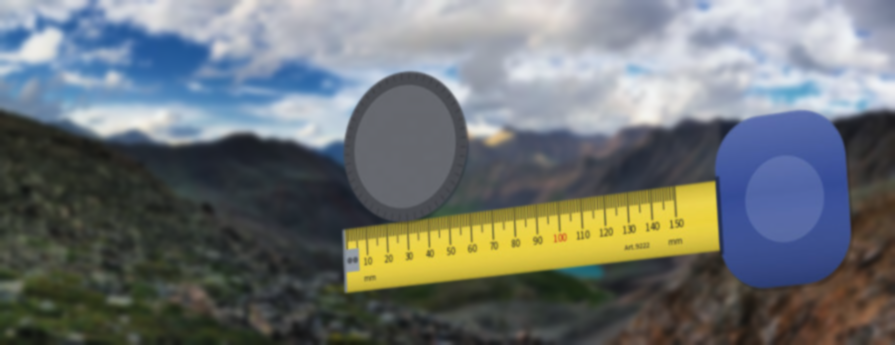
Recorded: 60 mm
